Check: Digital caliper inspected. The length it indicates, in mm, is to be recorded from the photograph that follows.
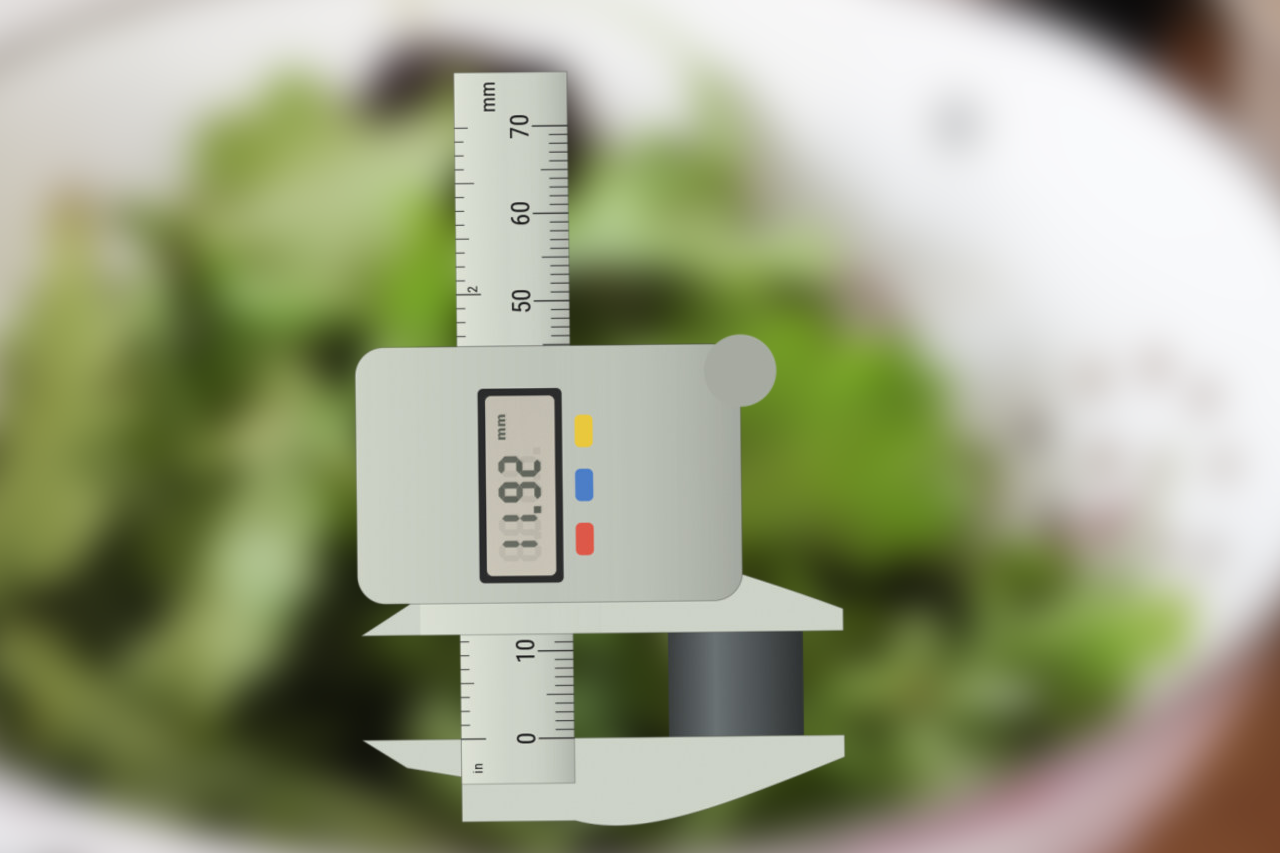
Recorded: 11.92 mm
